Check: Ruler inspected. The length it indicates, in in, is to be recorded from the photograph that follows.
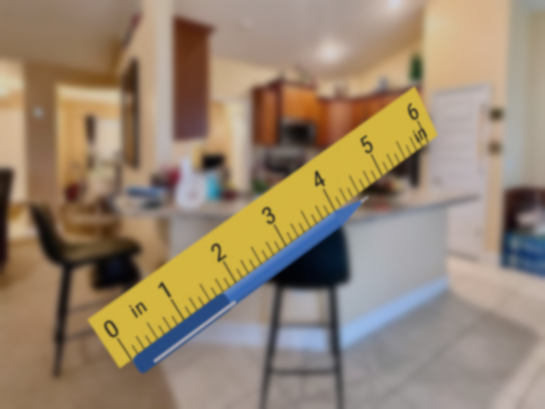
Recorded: 4.625 in
